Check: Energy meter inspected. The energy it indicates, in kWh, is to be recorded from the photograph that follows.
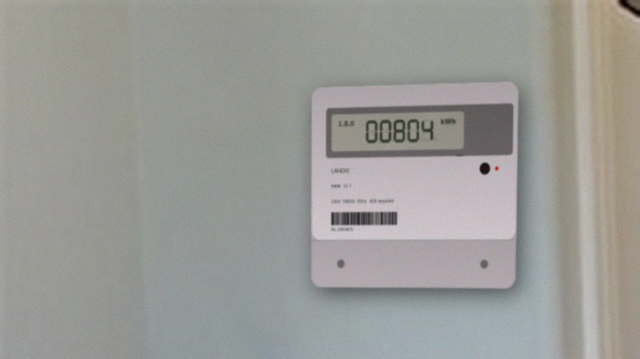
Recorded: 804 kWh
